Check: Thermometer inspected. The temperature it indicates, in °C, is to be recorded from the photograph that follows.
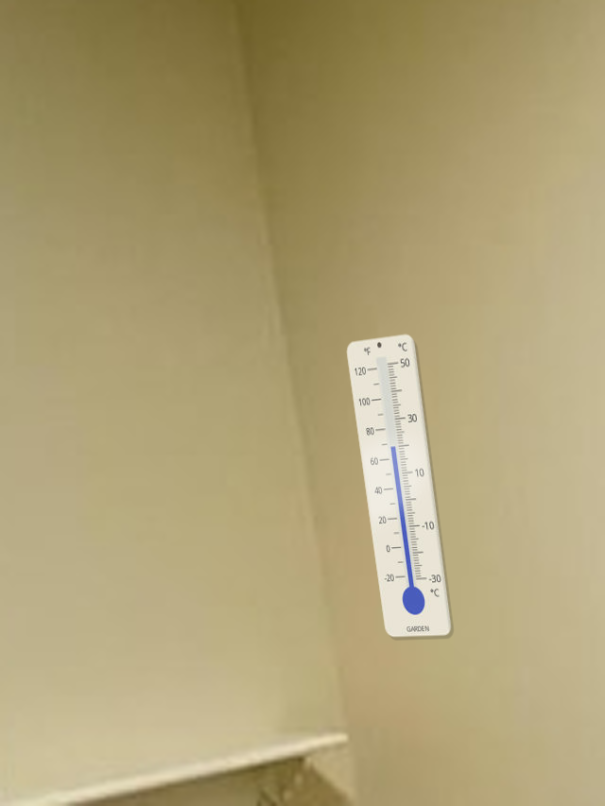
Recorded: 20 °C
